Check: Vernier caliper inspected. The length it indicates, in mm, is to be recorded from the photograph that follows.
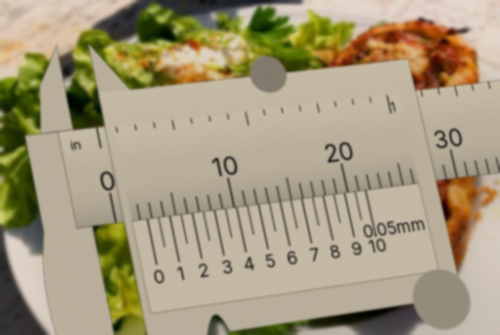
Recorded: 2.6 mm
